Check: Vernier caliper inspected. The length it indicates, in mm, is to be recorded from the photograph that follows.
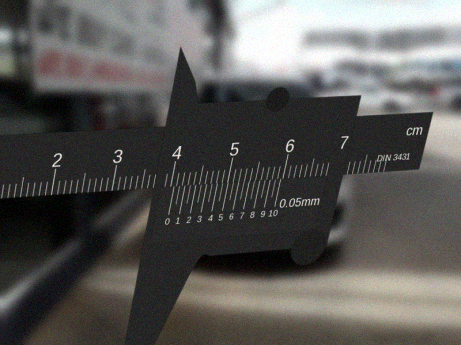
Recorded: 40.6 mm
